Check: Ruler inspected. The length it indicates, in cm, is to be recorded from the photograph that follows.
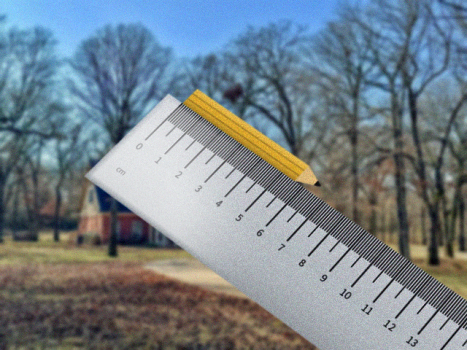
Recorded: 6.5 cm
